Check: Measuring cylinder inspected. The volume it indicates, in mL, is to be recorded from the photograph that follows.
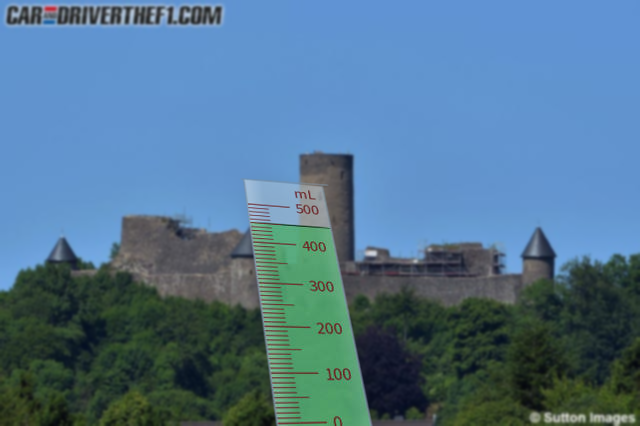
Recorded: 450 mL
